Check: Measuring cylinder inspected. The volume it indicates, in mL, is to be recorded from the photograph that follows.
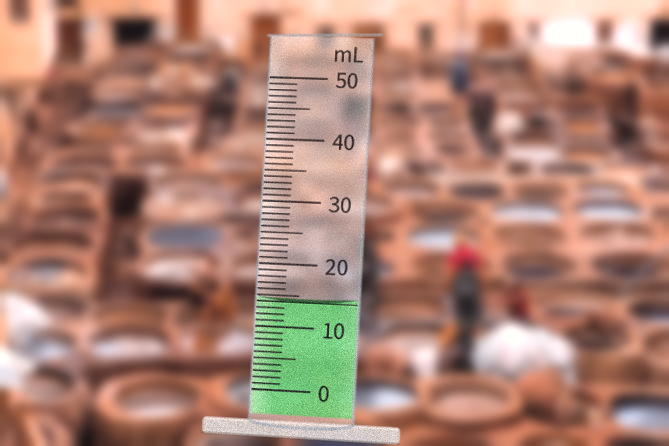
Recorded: 14 mL
